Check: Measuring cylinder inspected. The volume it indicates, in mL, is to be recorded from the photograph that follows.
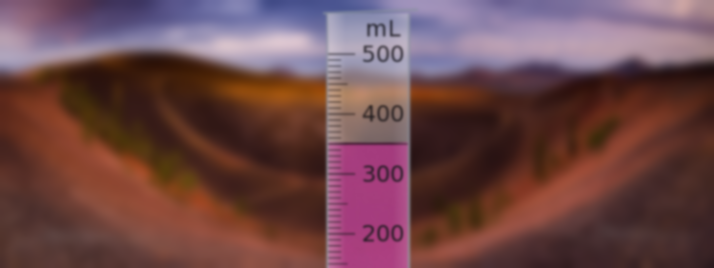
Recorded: 350 mL
